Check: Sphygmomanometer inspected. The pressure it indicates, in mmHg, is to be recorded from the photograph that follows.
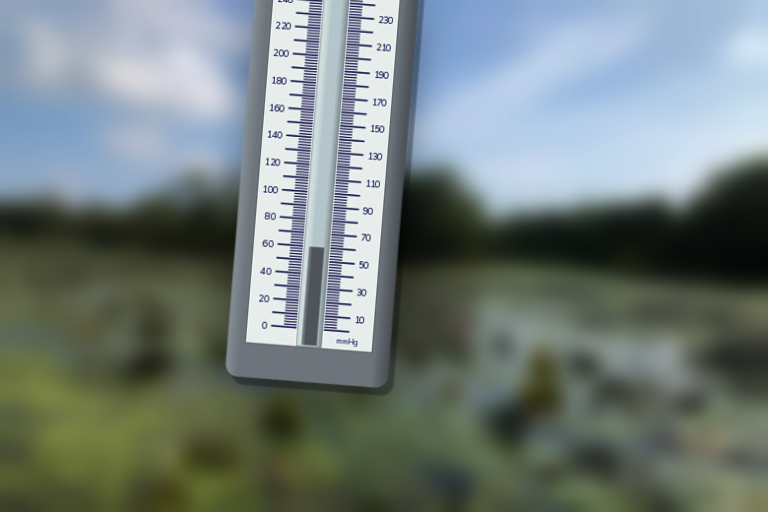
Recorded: 60 mmHg
